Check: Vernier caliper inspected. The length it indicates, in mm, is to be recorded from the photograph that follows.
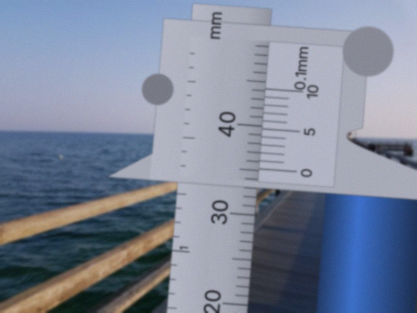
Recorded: 35.2 mm
